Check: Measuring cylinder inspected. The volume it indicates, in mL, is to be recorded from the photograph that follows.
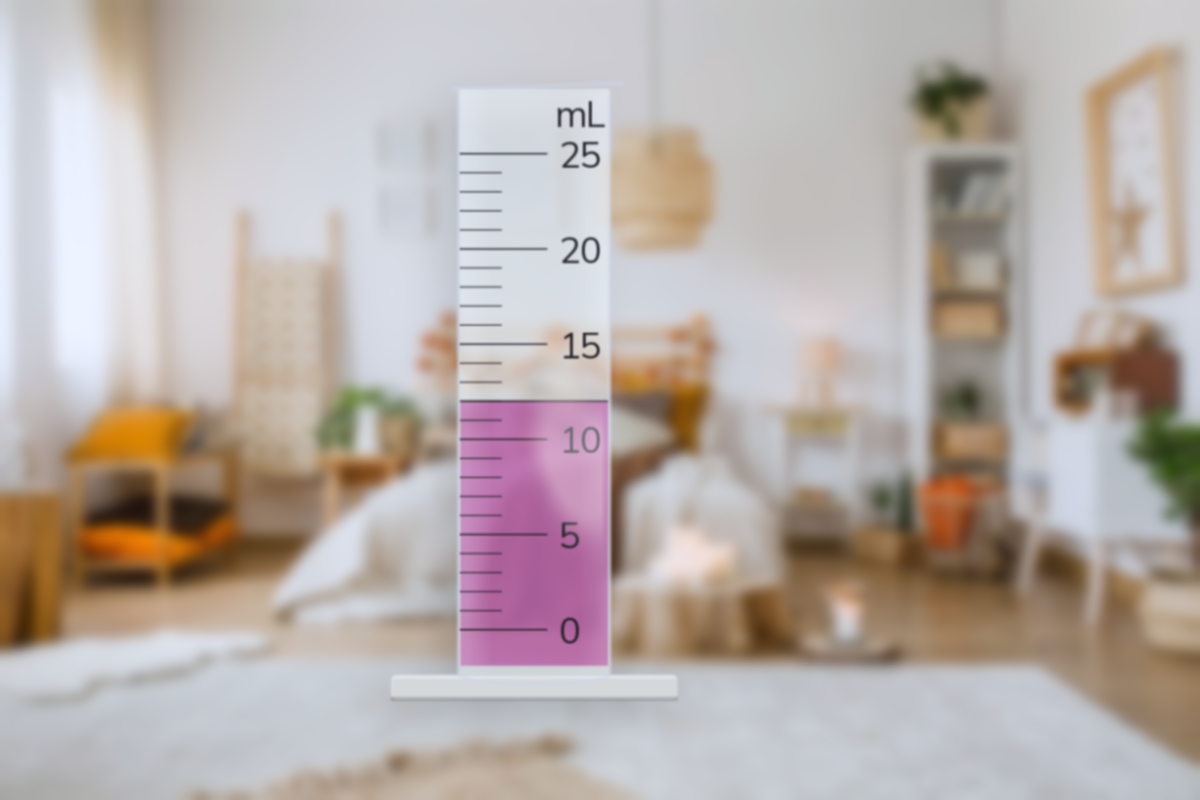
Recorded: 12 mL
